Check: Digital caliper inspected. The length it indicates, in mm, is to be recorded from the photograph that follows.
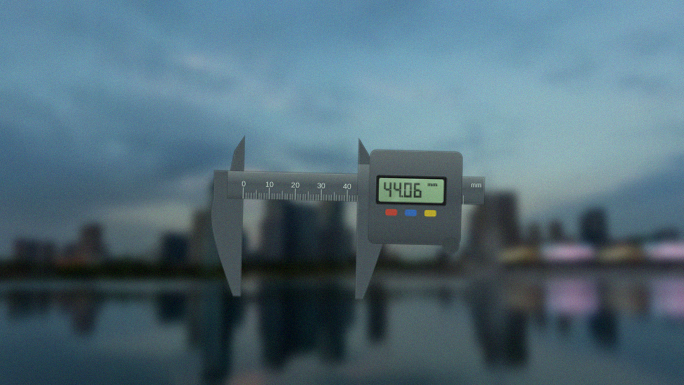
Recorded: 44.06 mm
